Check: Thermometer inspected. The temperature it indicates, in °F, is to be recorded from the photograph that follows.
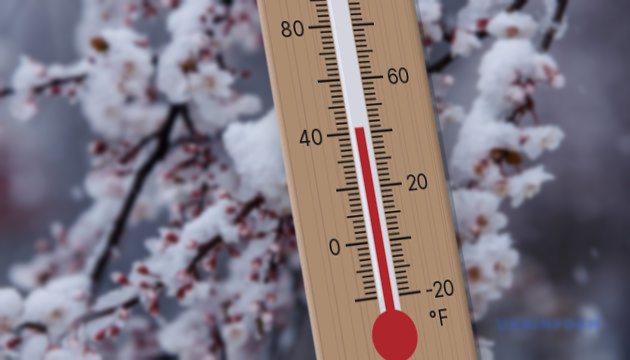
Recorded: 42 °F
